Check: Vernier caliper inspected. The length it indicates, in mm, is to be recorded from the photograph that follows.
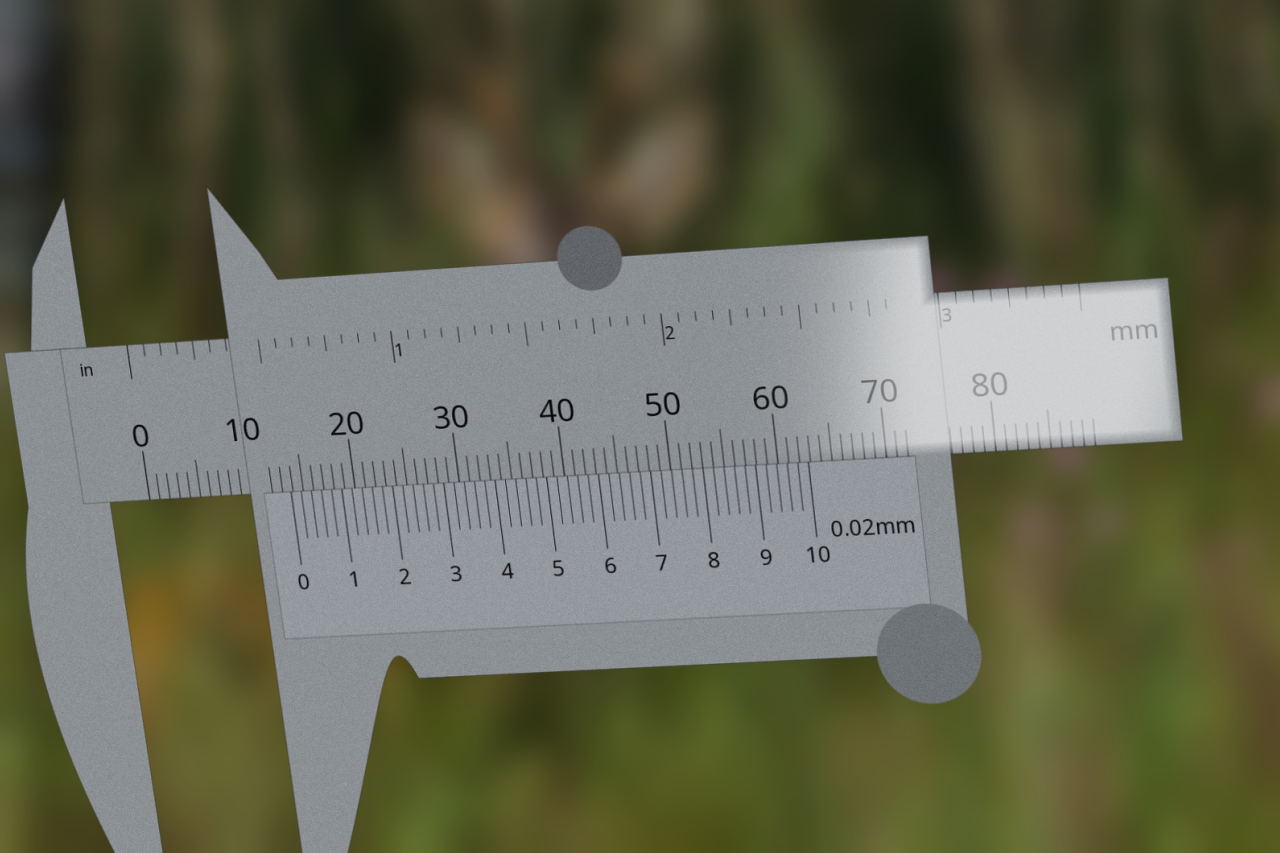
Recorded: 13.8 mm
